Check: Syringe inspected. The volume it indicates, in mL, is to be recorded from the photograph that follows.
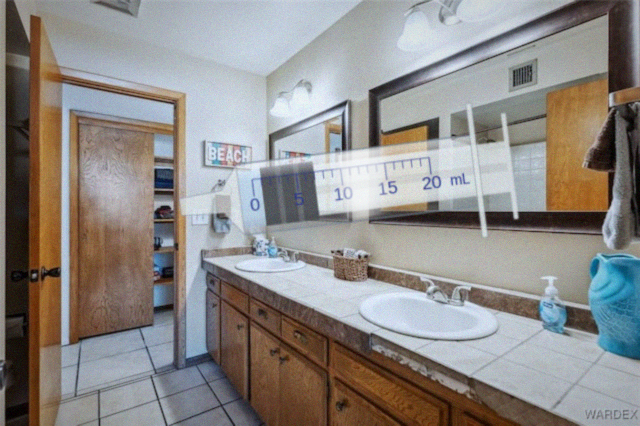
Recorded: 1 mL
